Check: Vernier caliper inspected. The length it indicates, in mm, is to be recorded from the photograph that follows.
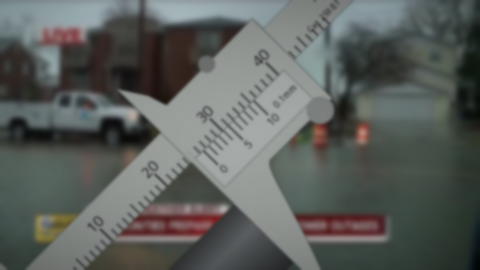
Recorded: 26.5 mm
